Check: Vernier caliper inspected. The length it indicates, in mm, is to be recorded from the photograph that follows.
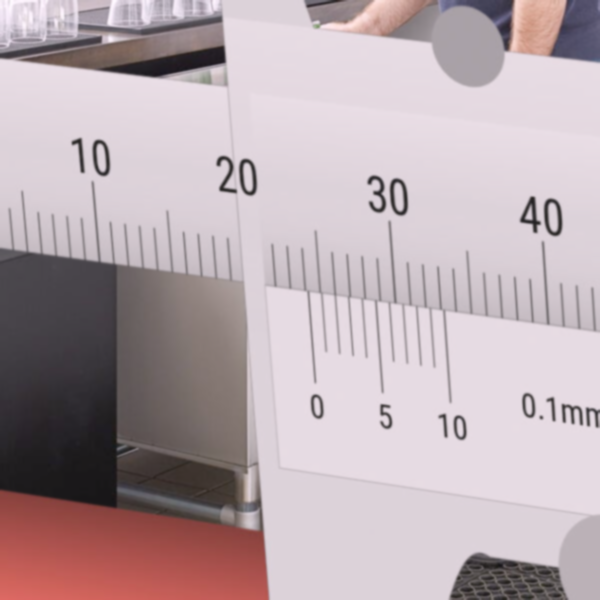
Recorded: 24.2 mm
